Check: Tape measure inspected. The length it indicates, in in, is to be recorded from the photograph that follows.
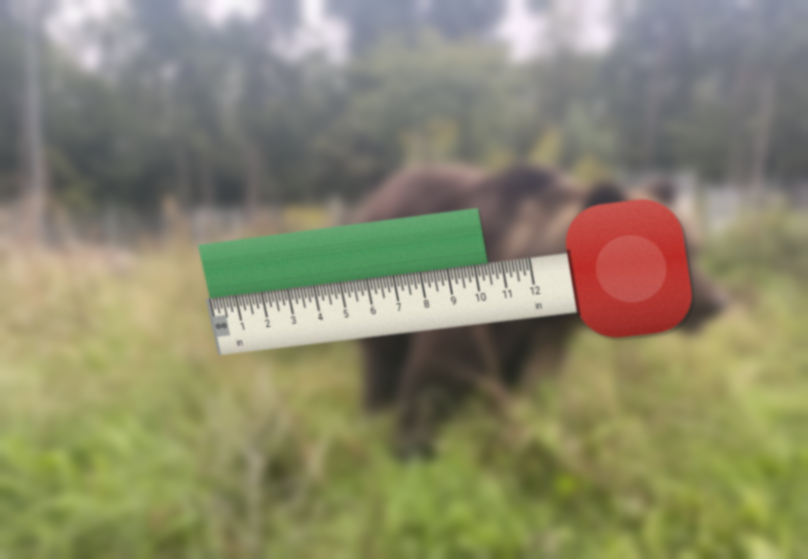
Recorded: 10.5 in
